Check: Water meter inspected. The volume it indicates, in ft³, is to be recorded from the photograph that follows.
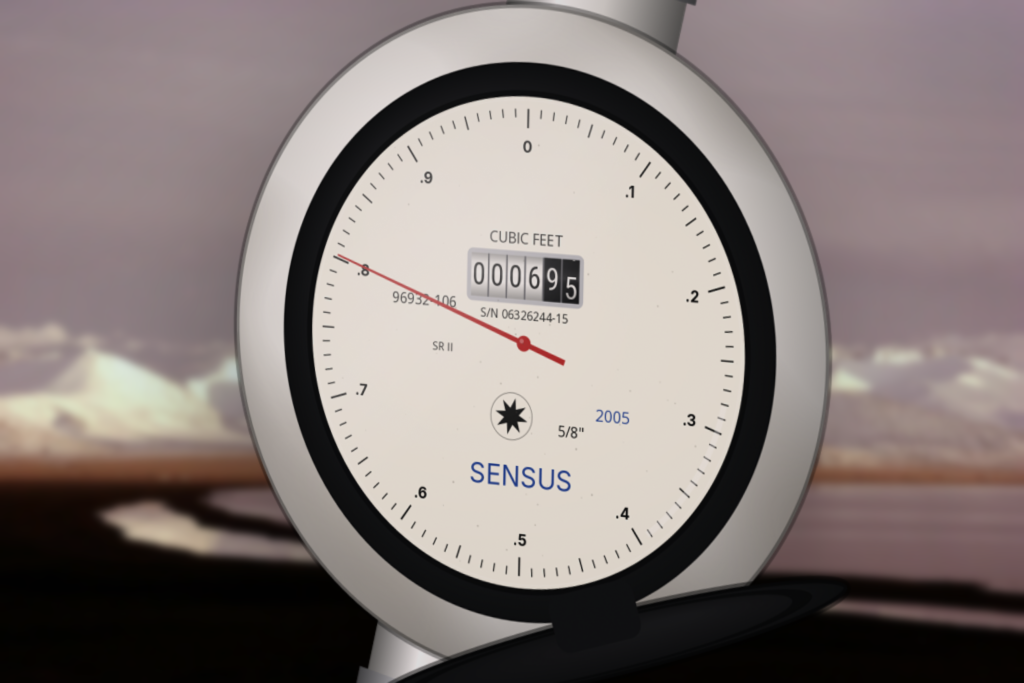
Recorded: 694.80 ft³
